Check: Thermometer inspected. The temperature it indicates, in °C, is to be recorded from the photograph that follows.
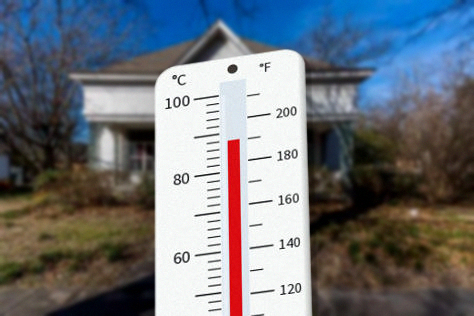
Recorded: 88 °C
